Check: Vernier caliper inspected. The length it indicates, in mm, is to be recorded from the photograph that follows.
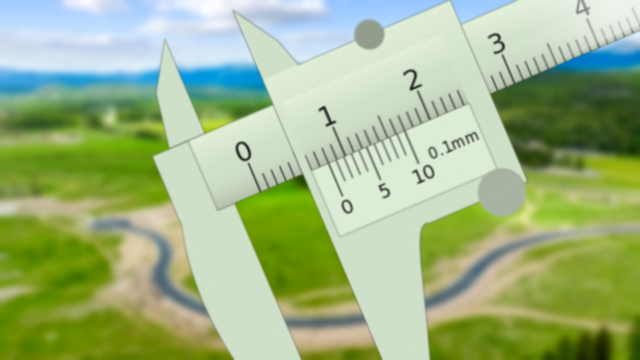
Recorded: 8.0 mm
